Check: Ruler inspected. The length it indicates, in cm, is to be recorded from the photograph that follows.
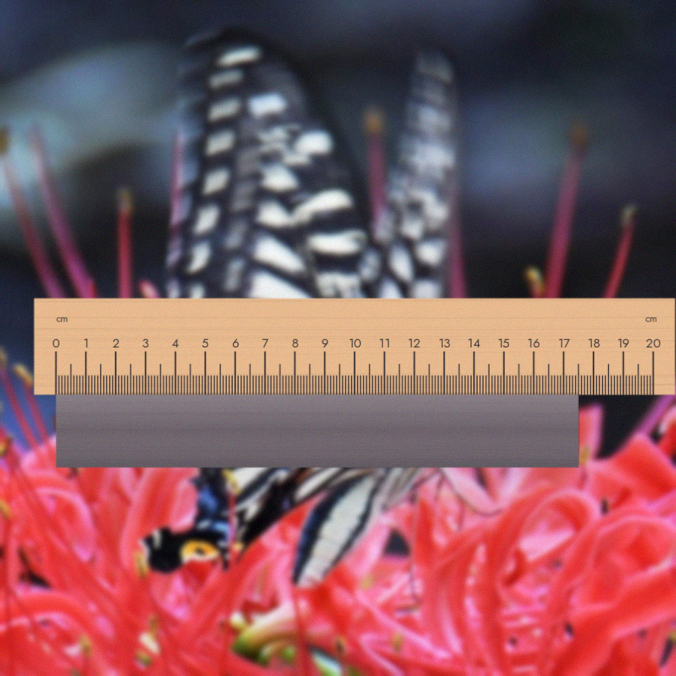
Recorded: 17.5 cm
